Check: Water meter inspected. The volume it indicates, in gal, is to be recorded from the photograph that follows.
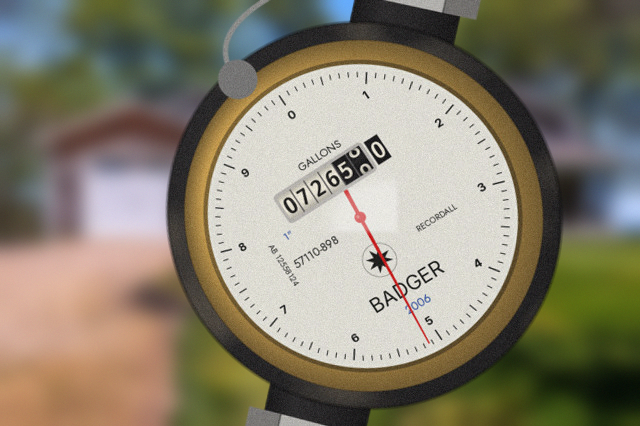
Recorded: 726585.1 gal
